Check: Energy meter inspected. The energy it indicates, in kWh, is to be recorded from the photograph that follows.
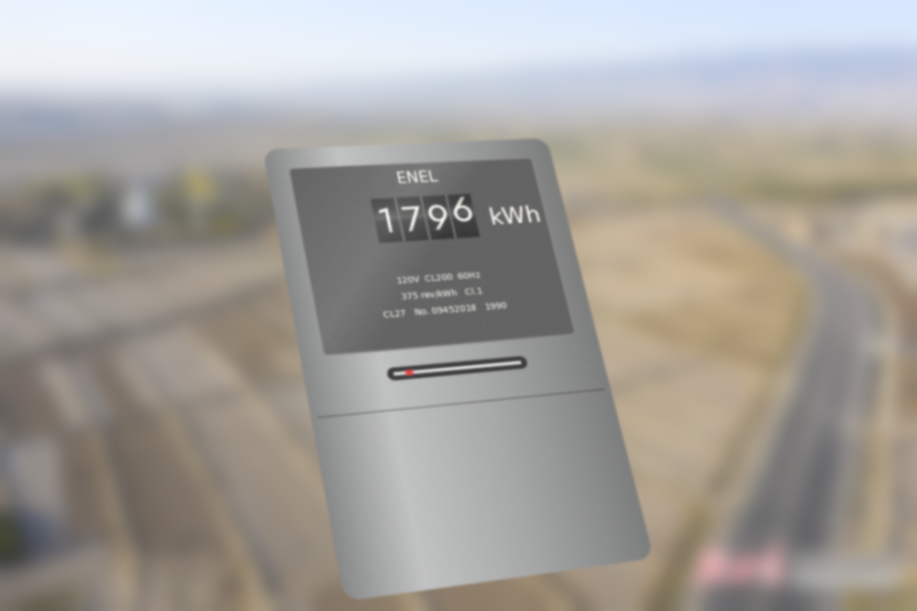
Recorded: 1796 kWh
